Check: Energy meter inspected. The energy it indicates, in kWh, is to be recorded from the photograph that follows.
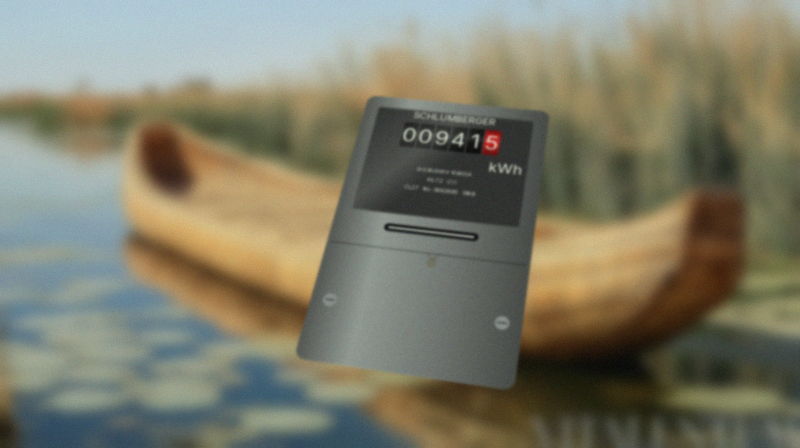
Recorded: 941.5 kWh
